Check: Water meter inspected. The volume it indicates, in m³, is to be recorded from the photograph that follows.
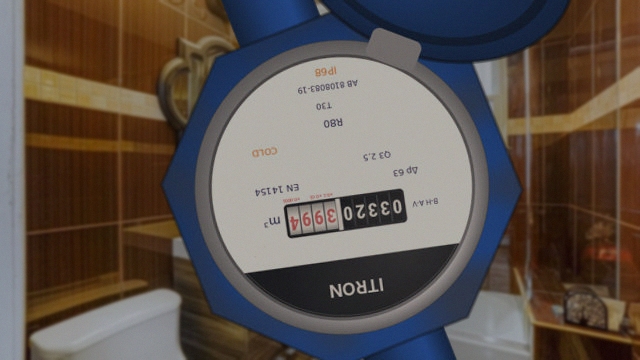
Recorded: 3320.3994 m³
